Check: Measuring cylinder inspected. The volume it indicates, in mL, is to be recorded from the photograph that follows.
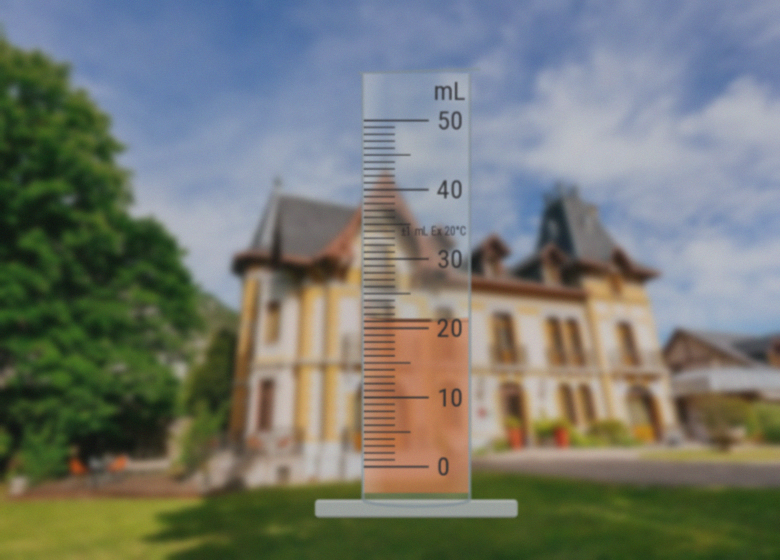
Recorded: 21 mL
